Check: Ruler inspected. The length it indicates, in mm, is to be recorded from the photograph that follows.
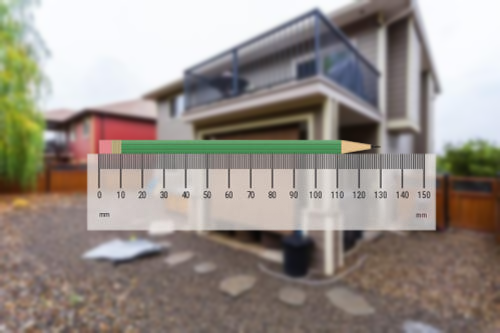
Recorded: 130 mm
